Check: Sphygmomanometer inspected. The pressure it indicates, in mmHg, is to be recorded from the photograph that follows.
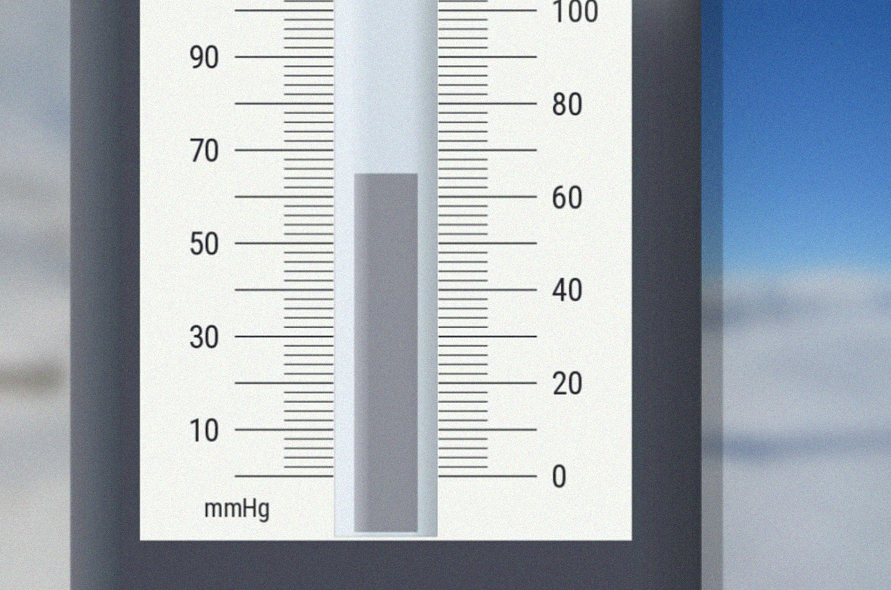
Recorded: 65 mmHg
